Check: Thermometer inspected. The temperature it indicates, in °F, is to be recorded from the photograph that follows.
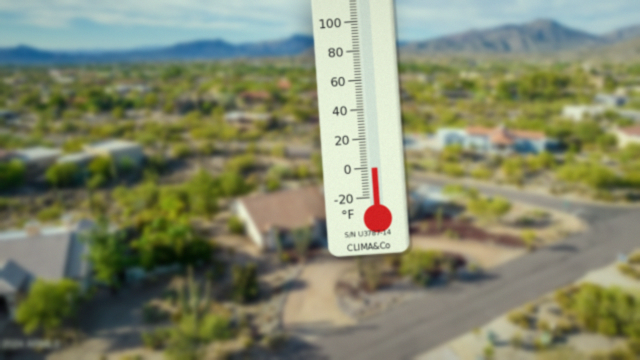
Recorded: 0 °F
